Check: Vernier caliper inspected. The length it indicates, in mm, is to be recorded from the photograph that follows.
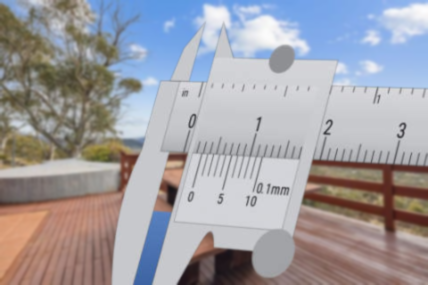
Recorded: 2.8 mm
